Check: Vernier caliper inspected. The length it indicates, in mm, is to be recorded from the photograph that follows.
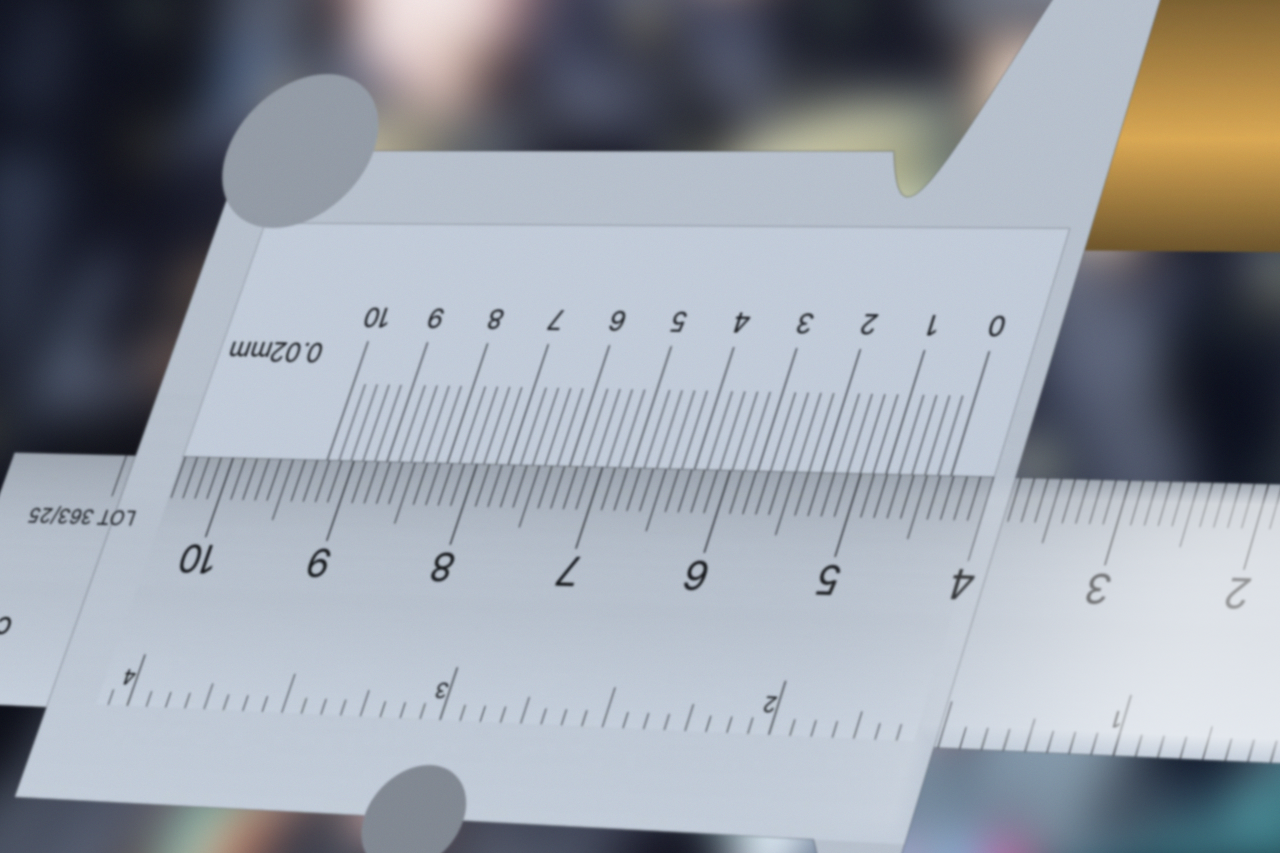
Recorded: 43.2 mm
